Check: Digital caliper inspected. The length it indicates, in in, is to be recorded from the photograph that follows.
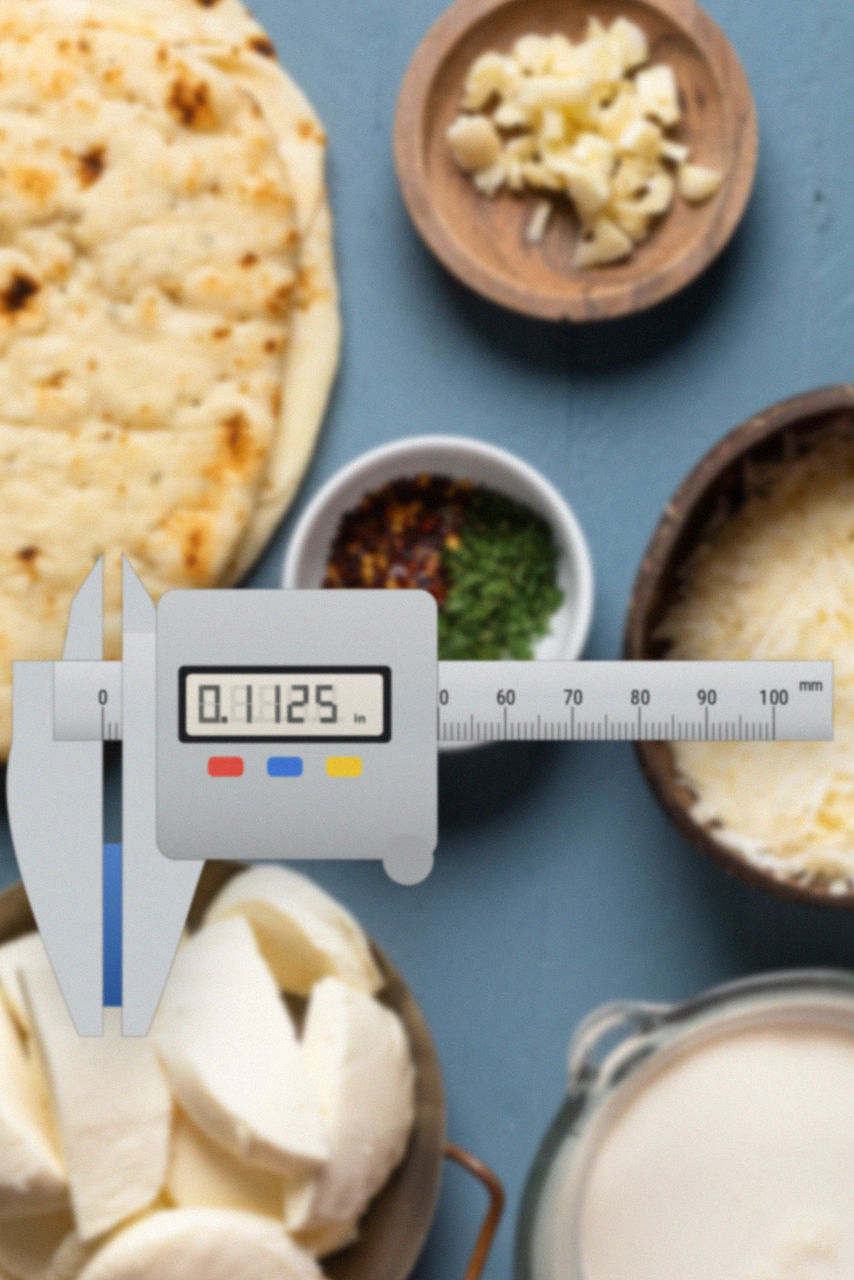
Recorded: 0.1125 in
